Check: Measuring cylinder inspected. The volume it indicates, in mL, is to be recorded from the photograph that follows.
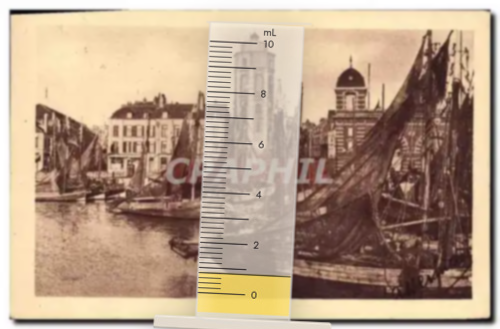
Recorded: 0.8 mL
